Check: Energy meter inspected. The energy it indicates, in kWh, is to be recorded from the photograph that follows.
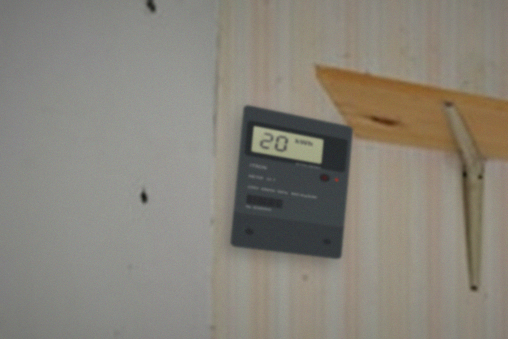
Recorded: 20 kWh
